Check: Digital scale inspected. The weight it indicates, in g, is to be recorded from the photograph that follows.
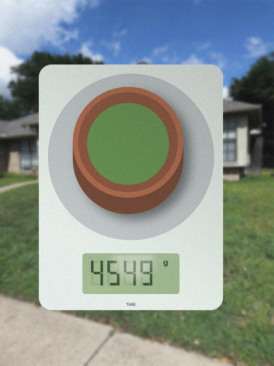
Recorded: 4549 g
